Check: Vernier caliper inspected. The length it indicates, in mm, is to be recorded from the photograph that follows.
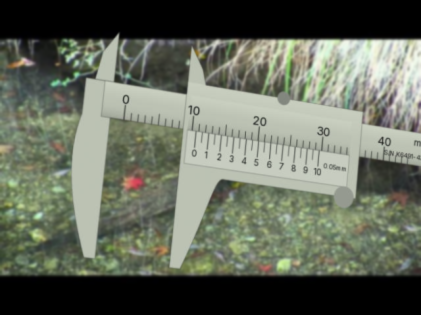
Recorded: 10.6 mm
